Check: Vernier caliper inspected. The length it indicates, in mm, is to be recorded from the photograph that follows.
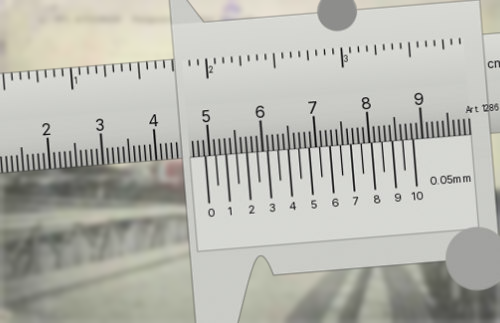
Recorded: 49.2 mm
